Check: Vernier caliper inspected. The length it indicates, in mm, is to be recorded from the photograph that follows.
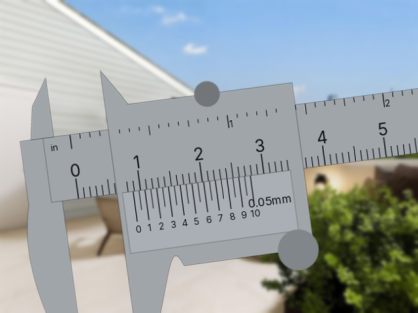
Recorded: 8.8 mm
